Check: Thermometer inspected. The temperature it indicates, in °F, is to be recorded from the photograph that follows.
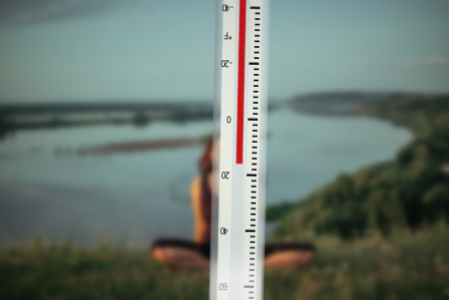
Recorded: 16 °F
